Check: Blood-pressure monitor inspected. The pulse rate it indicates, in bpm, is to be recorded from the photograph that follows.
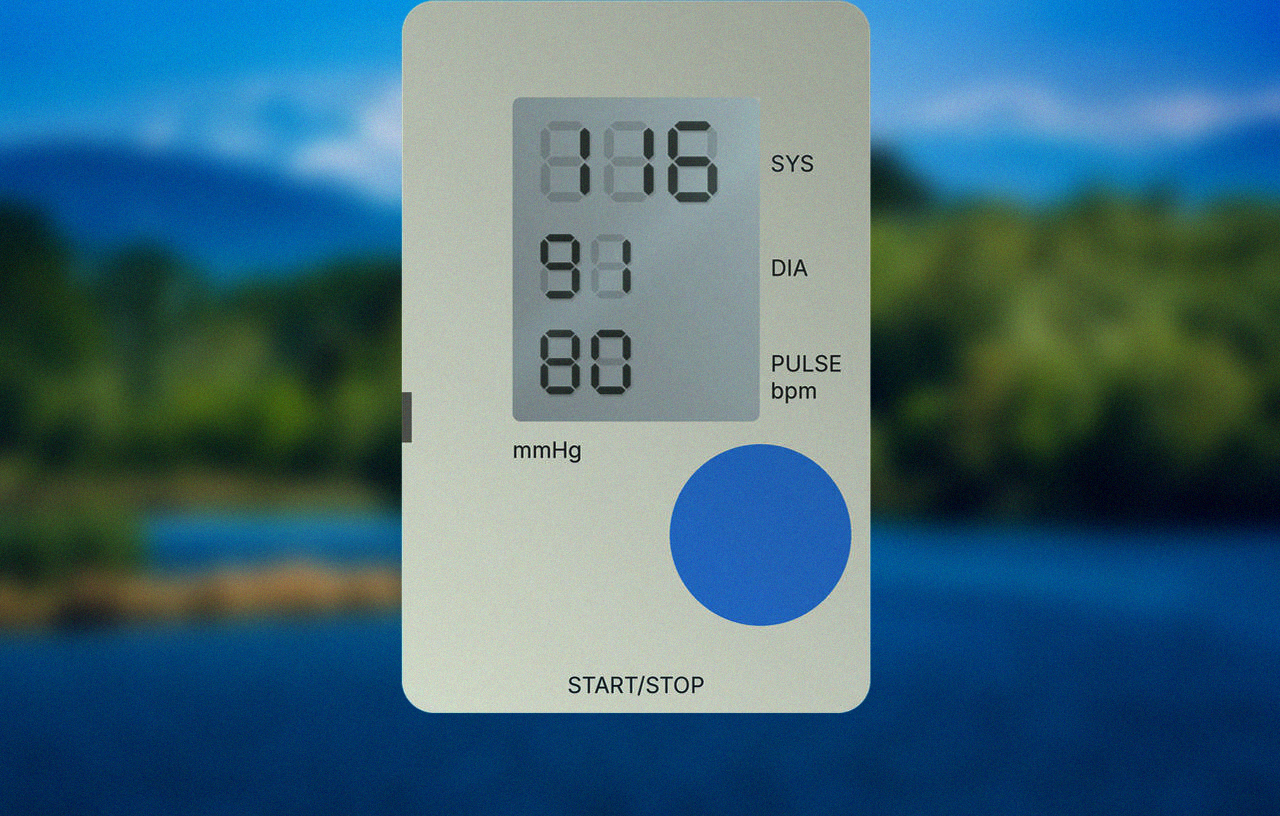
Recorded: 80 bpm
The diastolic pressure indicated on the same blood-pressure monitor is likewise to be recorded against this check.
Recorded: 91 mmHg
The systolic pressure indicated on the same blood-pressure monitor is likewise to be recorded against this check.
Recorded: 116 mmHg
